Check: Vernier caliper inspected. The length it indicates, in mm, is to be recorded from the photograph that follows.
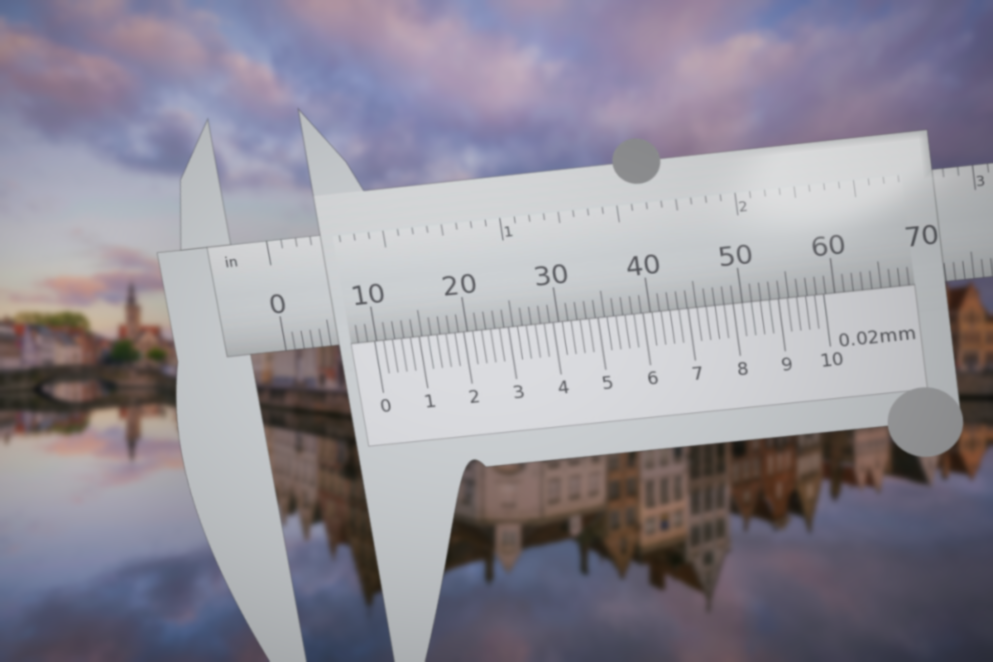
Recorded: 9.8 mm
